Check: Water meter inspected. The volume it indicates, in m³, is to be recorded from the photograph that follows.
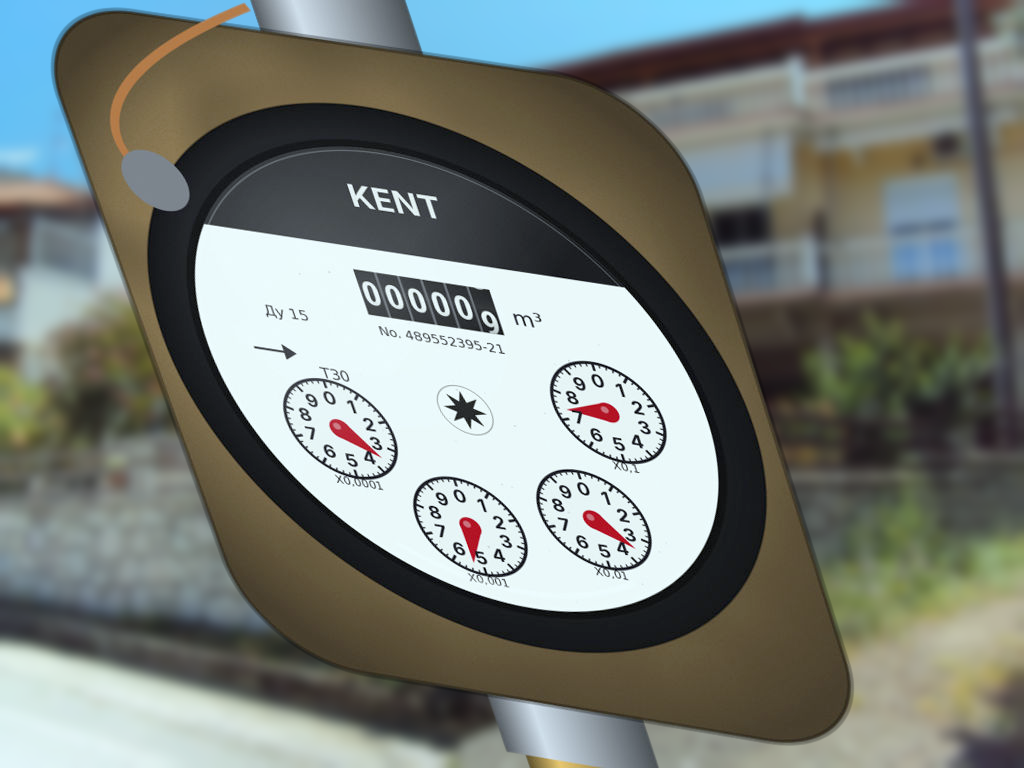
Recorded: 8.7353 m³
